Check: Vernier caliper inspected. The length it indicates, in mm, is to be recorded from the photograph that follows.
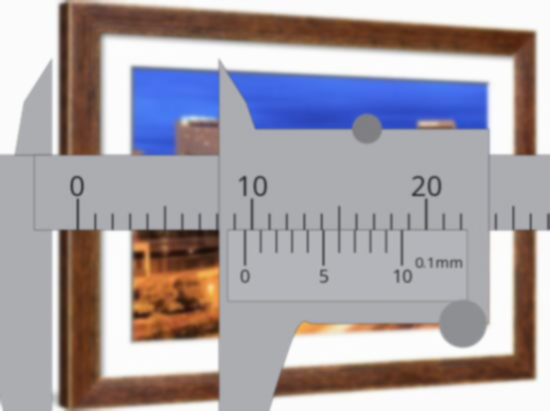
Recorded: 9.6 mm
